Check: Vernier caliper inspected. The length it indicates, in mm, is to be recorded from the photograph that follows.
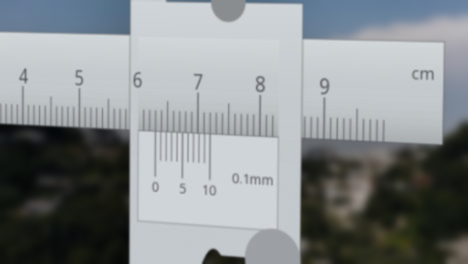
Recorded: 63.0 mm
